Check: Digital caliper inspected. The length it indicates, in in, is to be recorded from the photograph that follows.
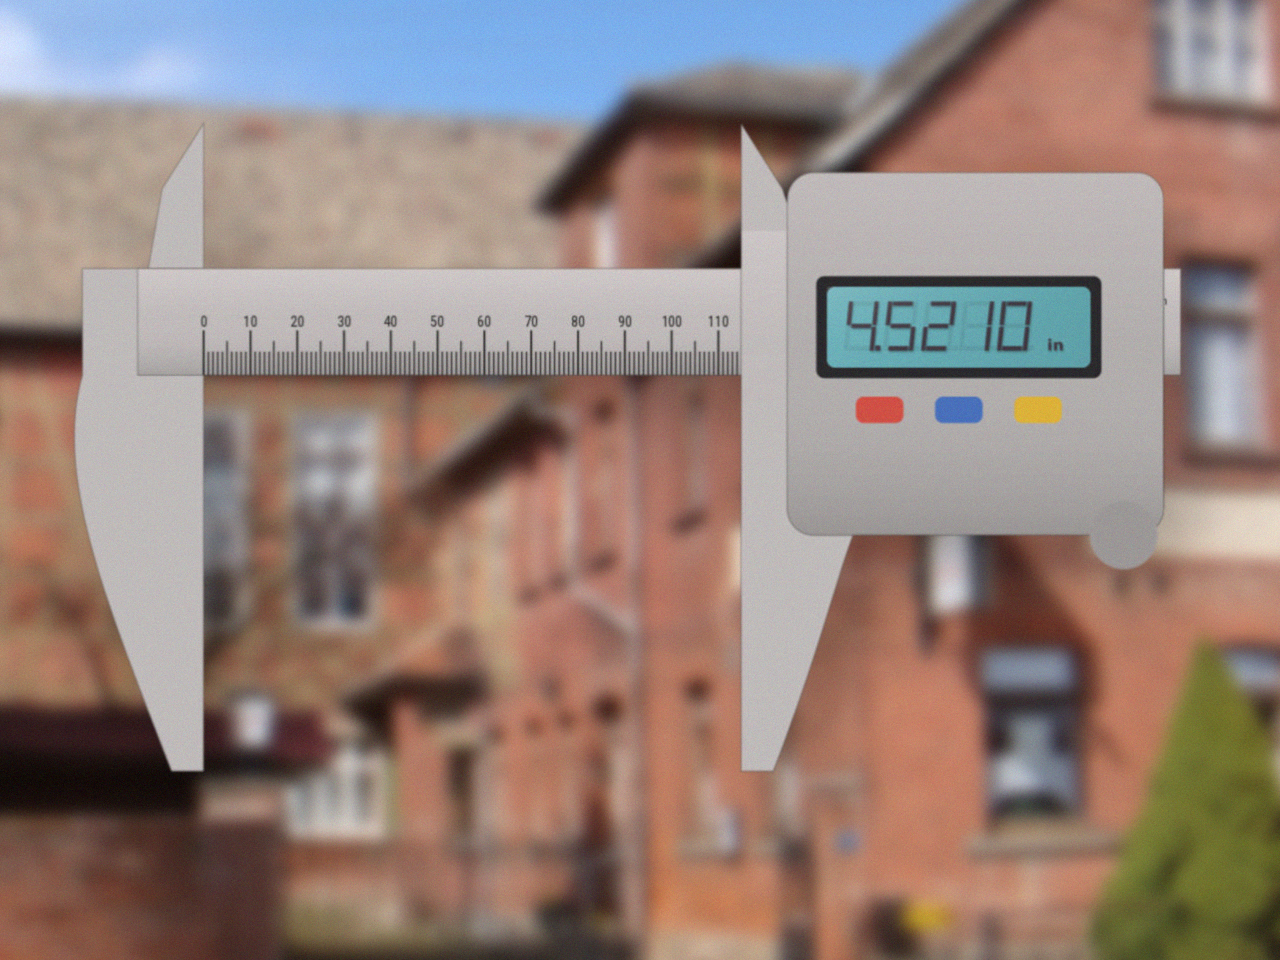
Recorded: 4.5210 in
